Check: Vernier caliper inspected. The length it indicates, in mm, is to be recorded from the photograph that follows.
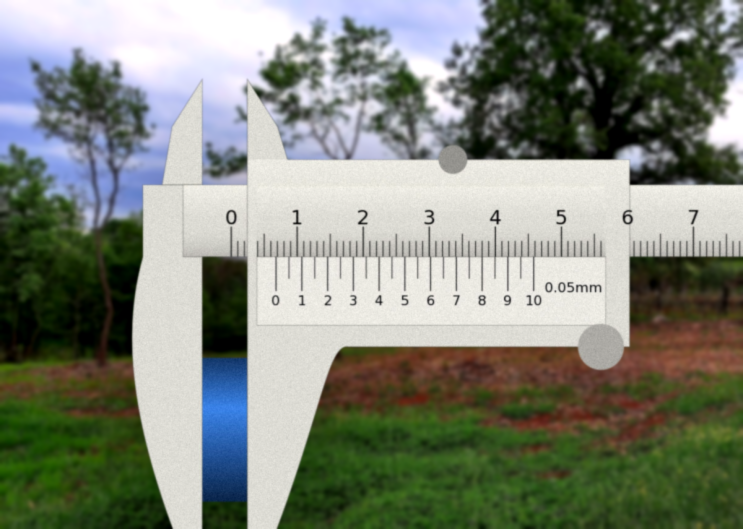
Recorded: 6.8 mm
